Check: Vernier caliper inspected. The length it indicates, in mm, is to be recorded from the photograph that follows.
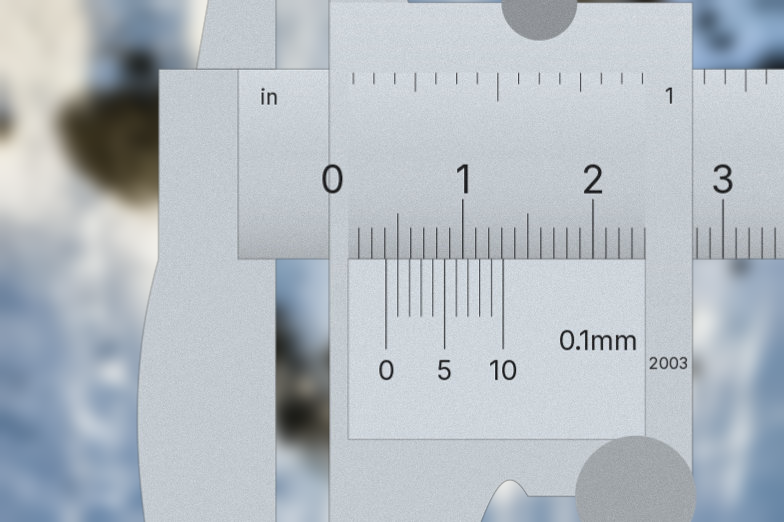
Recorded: 4.1 mm
